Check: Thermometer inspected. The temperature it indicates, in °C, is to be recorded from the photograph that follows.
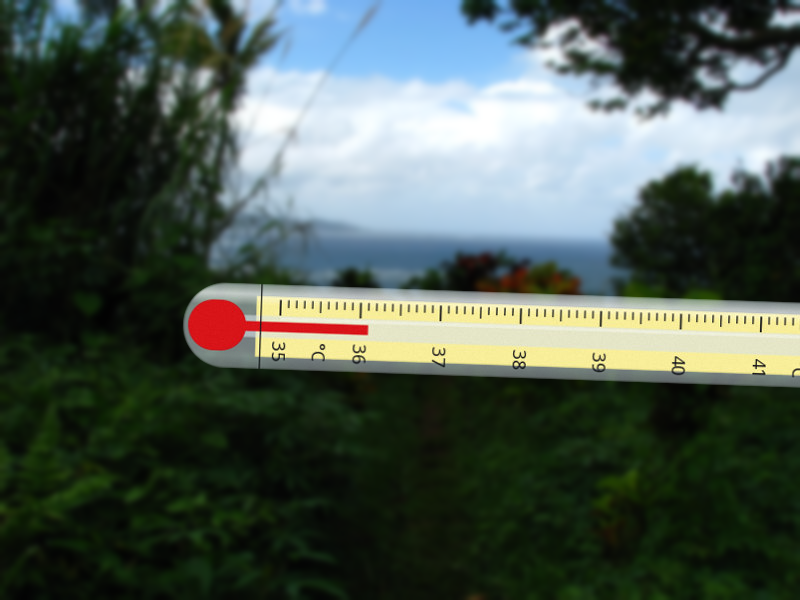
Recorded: 36.1 °C
